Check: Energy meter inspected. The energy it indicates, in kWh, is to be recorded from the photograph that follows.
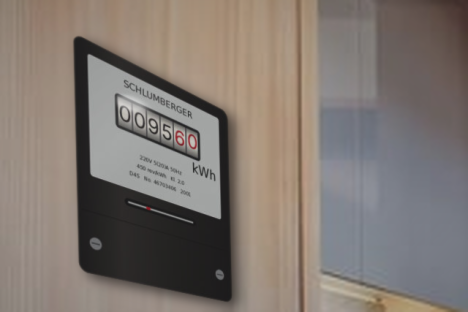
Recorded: 95.60 kWh
